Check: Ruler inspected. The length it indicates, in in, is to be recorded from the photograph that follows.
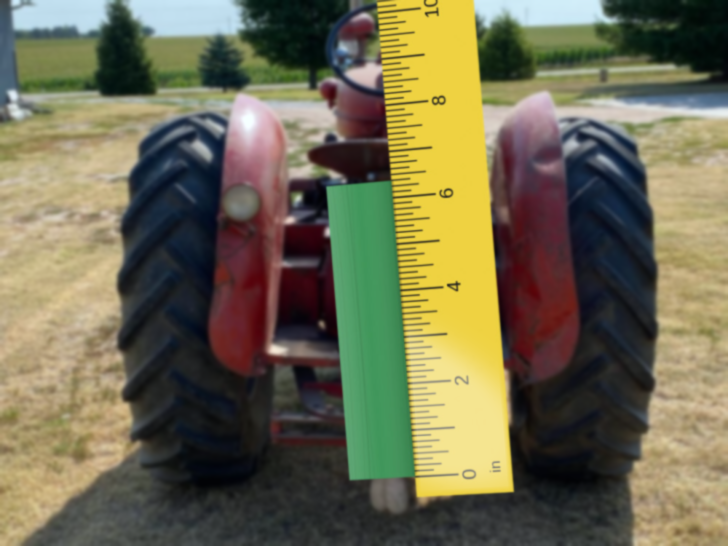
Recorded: 6.375 in
